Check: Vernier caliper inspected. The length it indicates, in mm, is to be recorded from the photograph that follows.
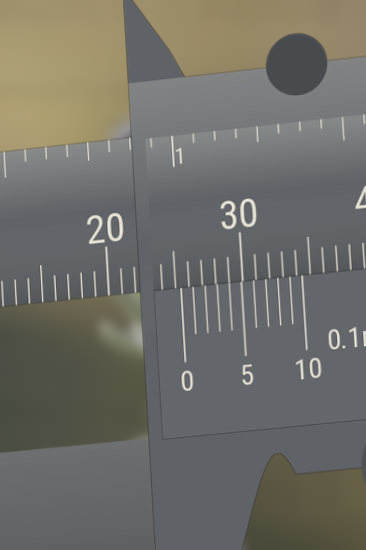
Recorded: 25.4 mm
